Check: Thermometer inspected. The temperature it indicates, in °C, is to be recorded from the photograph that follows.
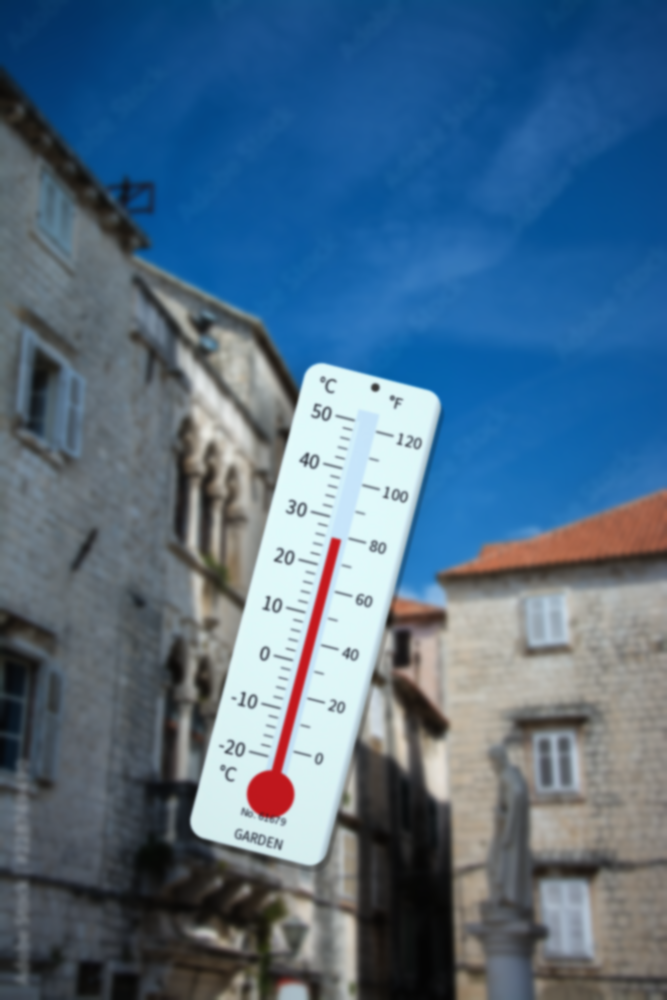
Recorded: 26 °C
